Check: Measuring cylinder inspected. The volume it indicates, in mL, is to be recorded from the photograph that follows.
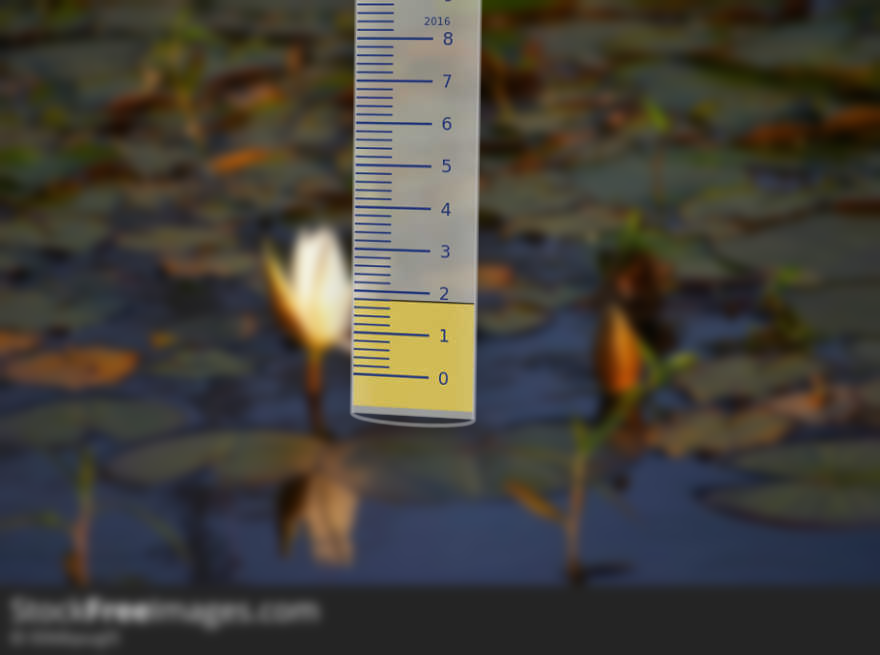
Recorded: 1.8 mL
